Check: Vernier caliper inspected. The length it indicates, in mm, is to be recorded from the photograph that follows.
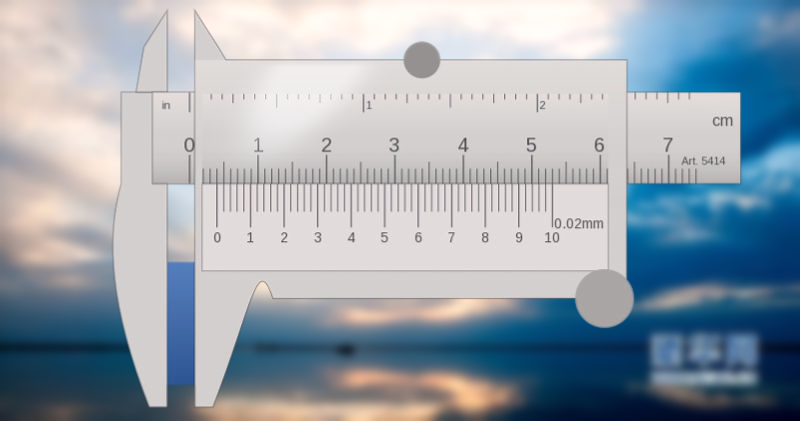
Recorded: 4.0 mm
